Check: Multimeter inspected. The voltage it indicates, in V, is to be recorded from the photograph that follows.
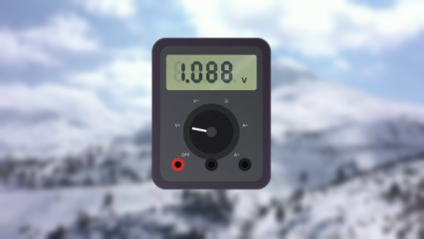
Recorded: 1.088 V
